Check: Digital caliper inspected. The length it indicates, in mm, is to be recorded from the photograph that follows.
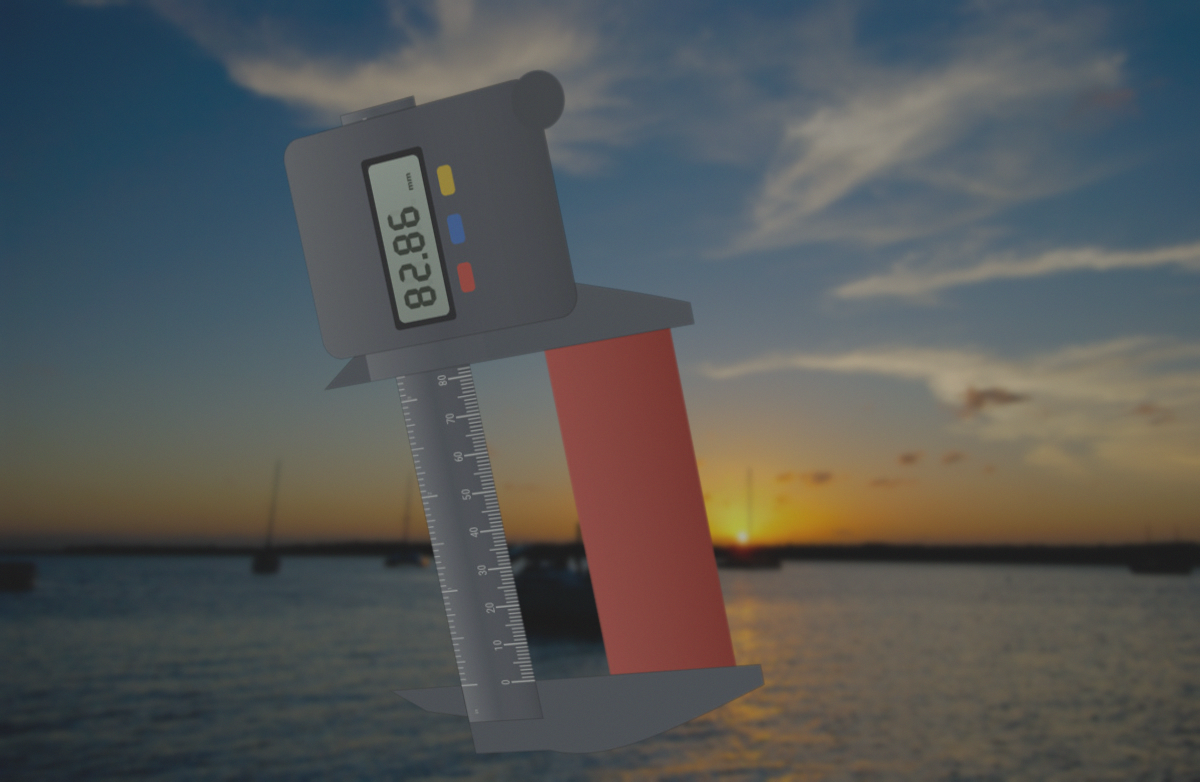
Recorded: 82.86 mm
